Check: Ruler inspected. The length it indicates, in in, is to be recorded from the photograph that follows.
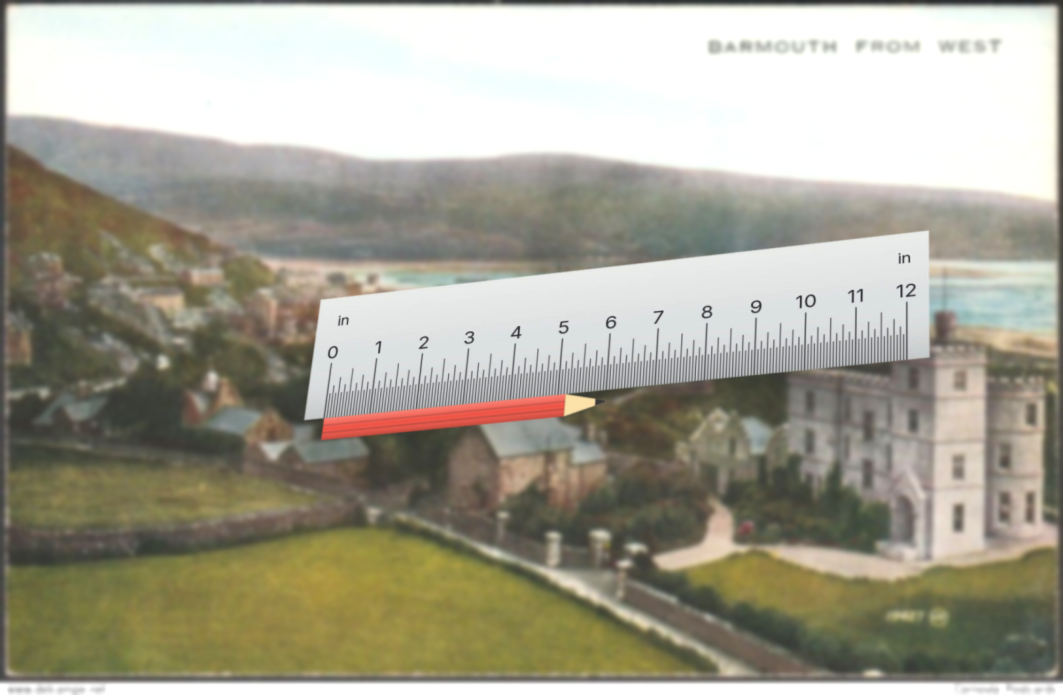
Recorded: 6 in
